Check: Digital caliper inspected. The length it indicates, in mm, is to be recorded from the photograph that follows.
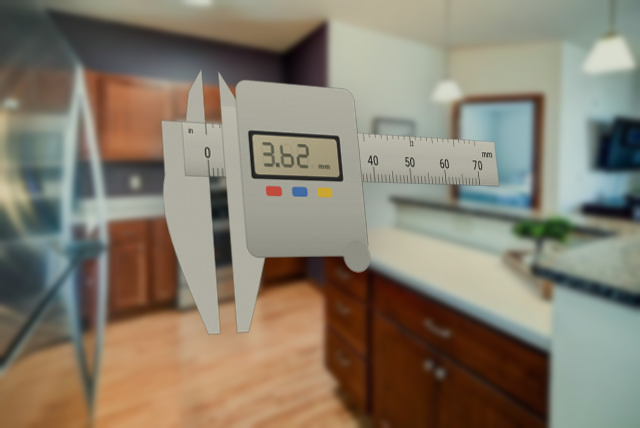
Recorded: 3.62 mm
